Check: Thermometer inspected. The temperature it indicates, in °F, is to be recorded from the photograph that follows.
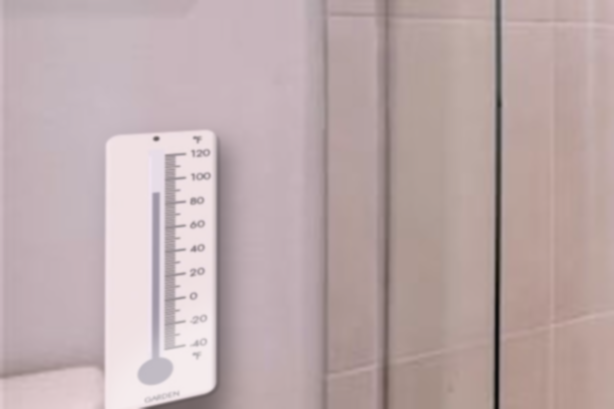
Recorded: 90 °F
